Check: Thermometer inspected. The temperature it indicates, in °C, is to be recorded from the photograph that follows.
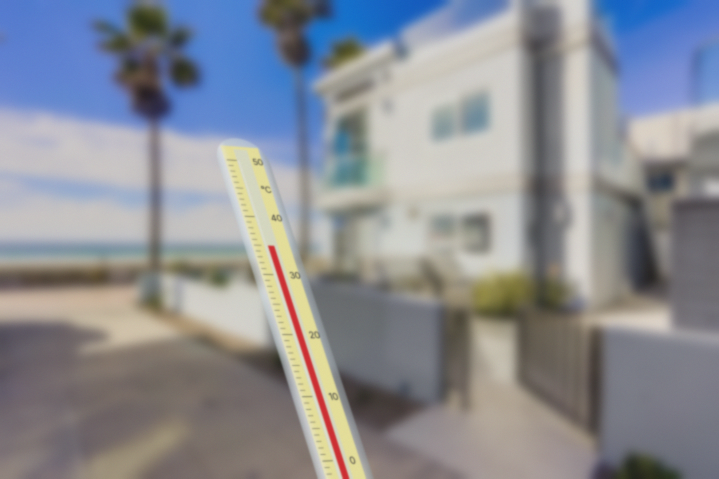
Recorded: 35 °C
